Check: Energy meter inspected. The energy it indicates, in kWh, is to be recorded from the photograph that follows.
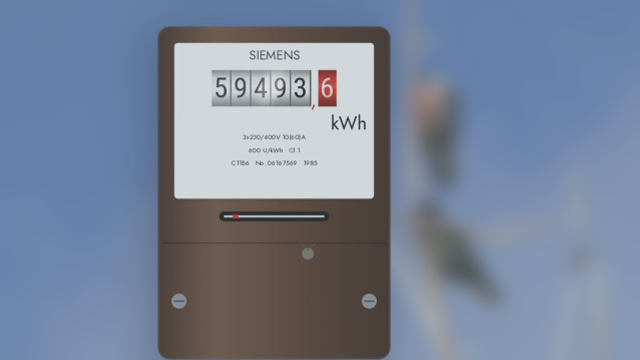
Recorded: 59493.6 kWh
